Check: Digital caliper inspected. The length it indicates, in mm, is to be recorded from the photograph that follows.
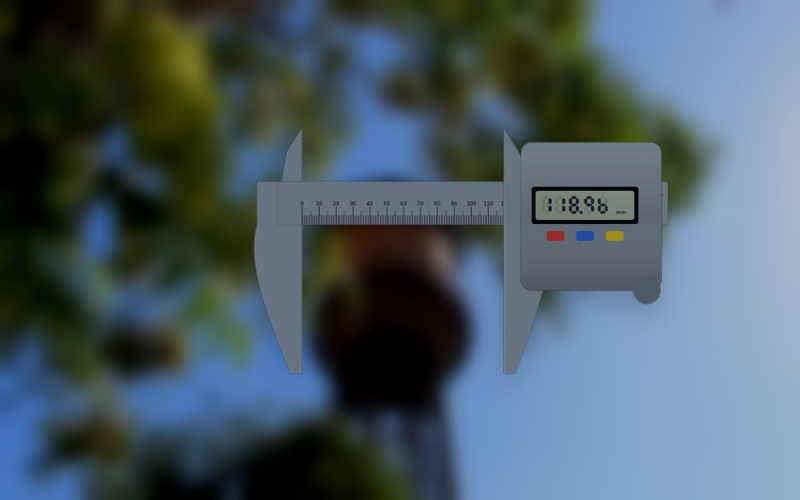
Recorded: 118.96 mm
